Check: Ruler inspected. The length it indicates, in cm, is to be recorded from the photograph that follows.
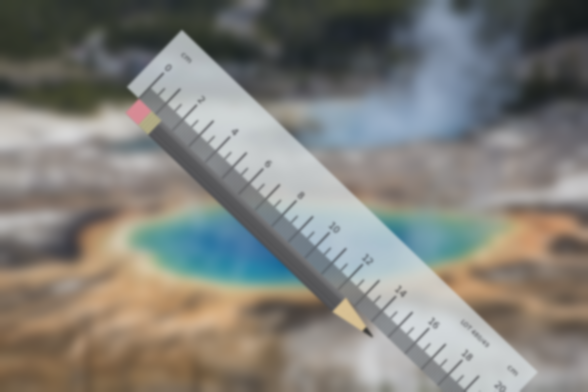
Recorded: 14.5 cm
